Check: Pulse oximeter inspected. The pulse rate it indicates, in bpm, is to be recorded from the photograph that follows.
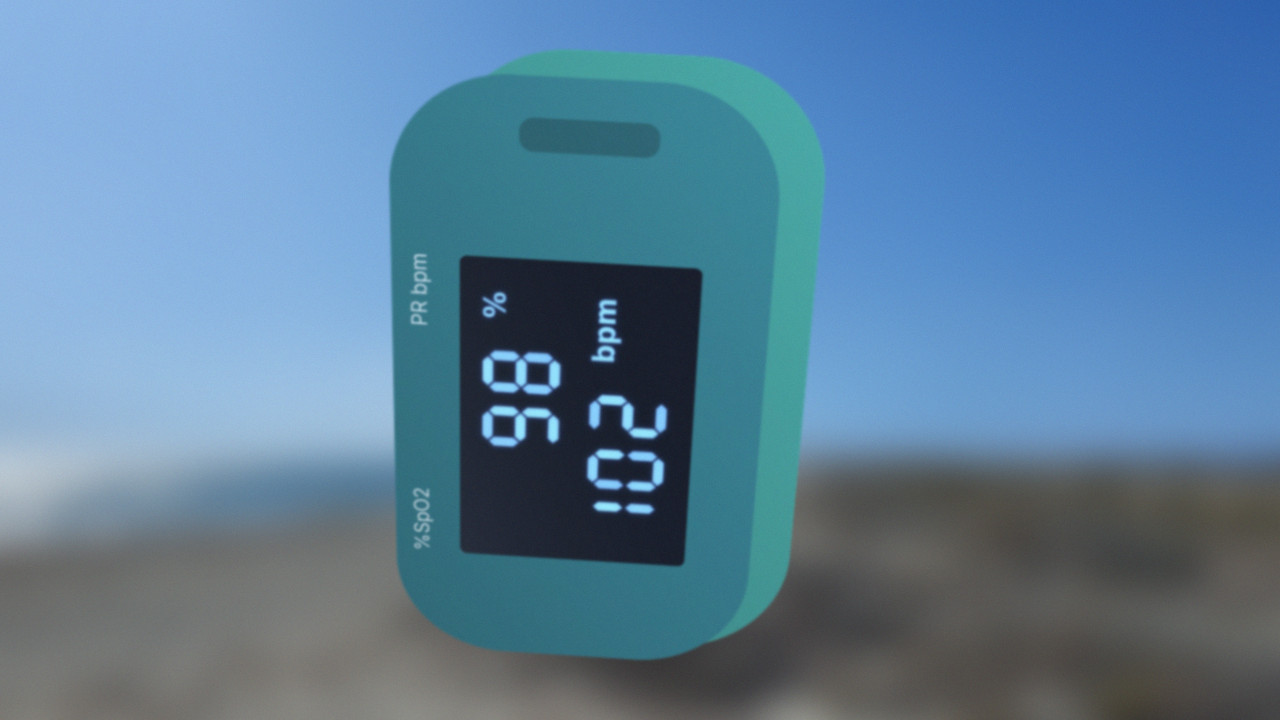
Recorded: 102 bpm
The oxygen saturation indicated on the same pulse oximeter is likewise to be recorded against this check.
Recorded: 98 %
